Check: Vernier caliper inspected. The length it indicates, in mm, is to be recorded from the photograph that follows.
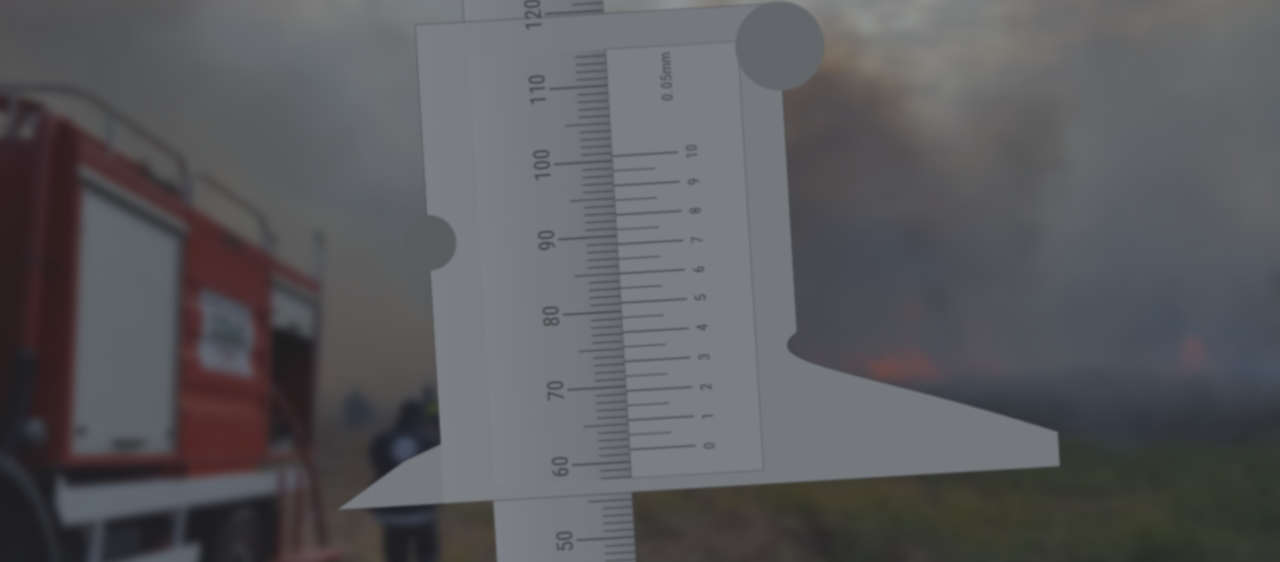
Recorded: 61.6 mm
